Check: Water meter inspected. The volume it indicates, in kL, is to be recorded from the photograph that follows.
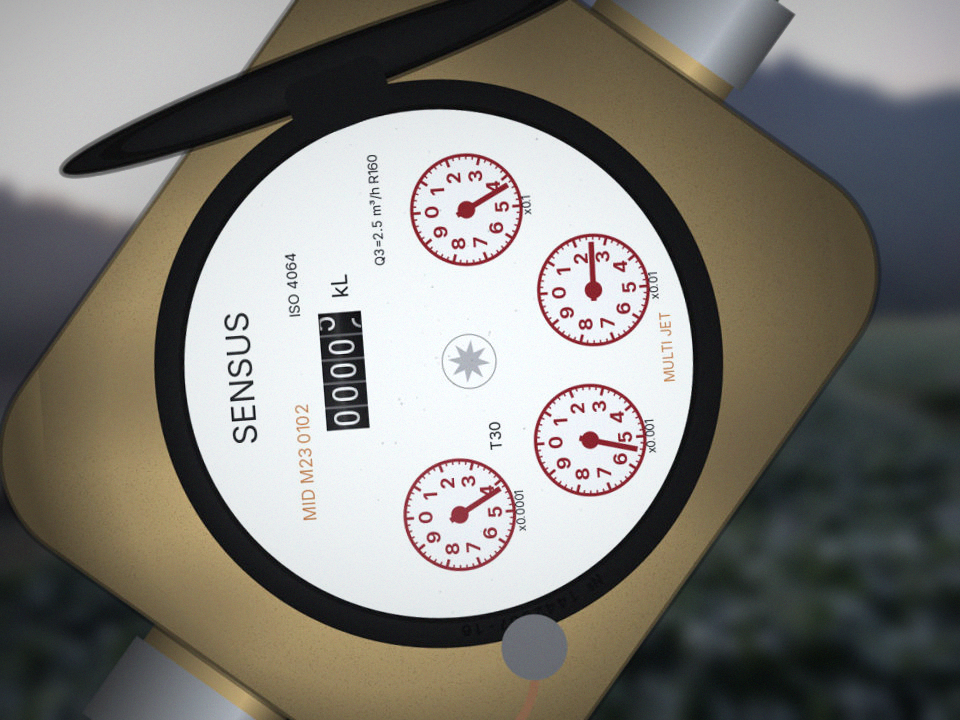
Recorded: 5.4254 kL
